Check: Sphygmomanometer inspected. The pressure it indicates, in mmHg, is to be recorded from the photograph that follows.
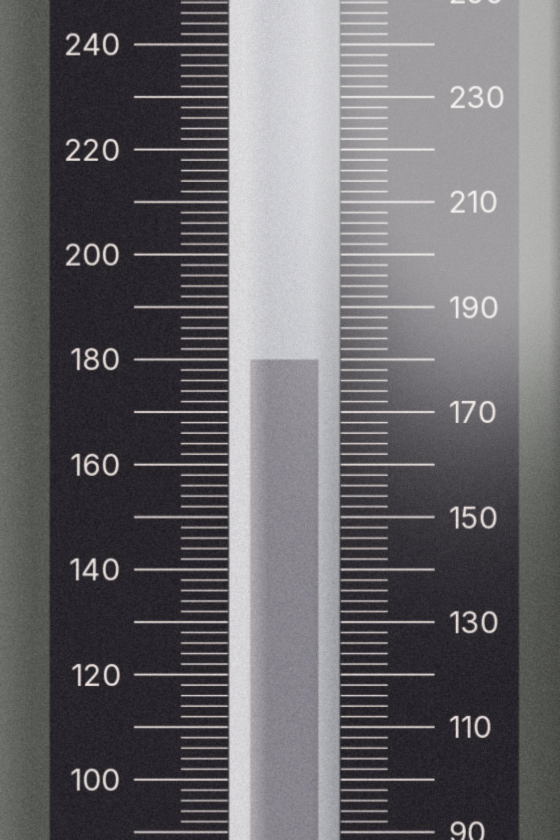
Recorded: 180 mmHg
